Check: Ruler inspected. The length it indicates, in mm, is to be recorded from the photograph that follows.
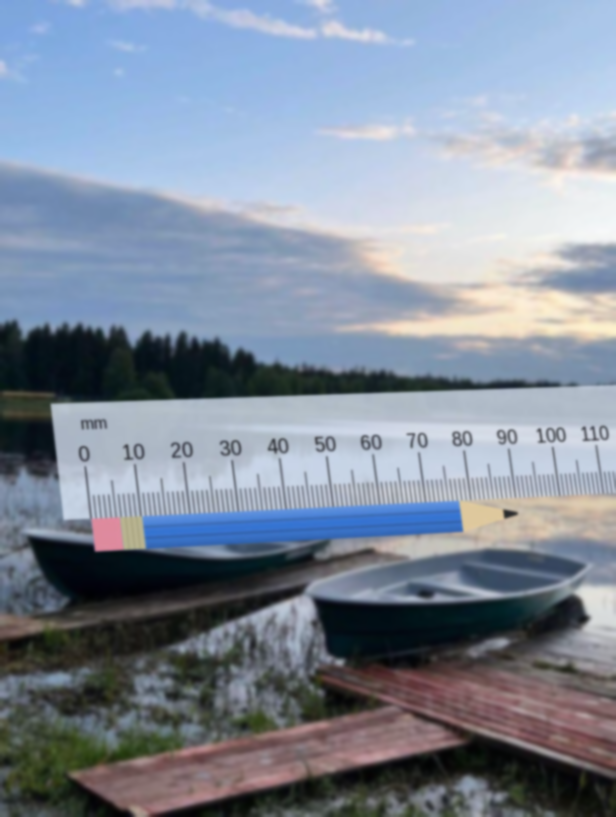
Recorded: 90 mm
